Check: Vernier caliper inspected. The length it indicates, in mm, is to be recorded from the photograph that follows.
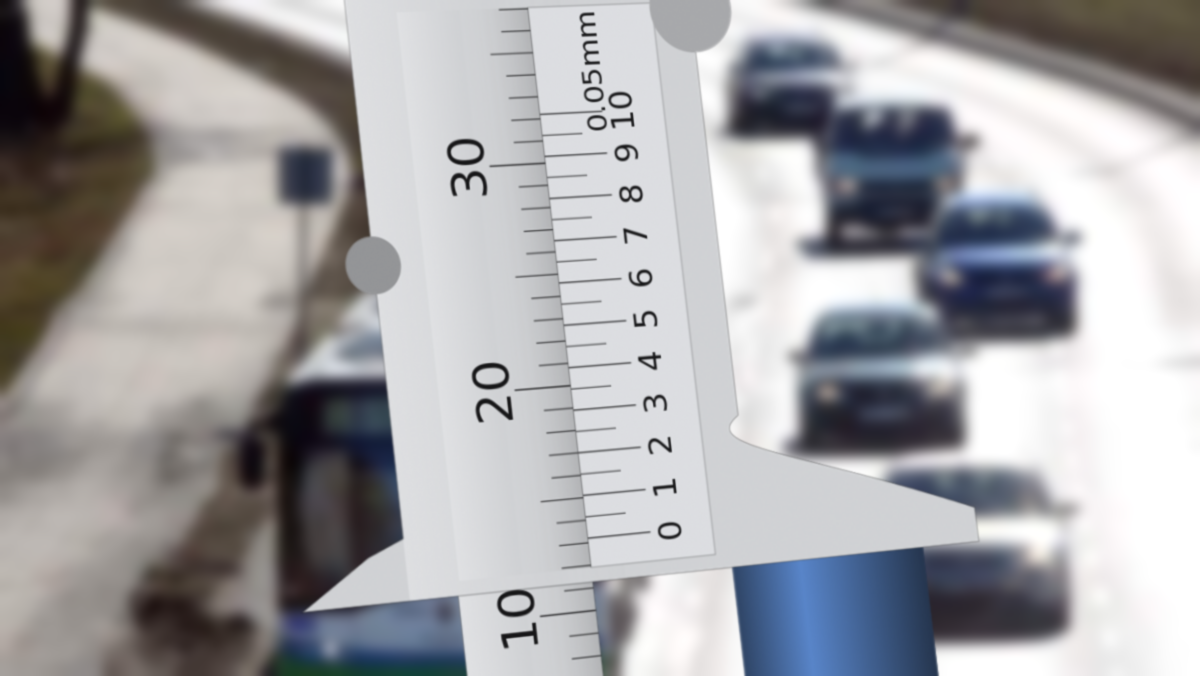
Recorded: 13.2 mm
